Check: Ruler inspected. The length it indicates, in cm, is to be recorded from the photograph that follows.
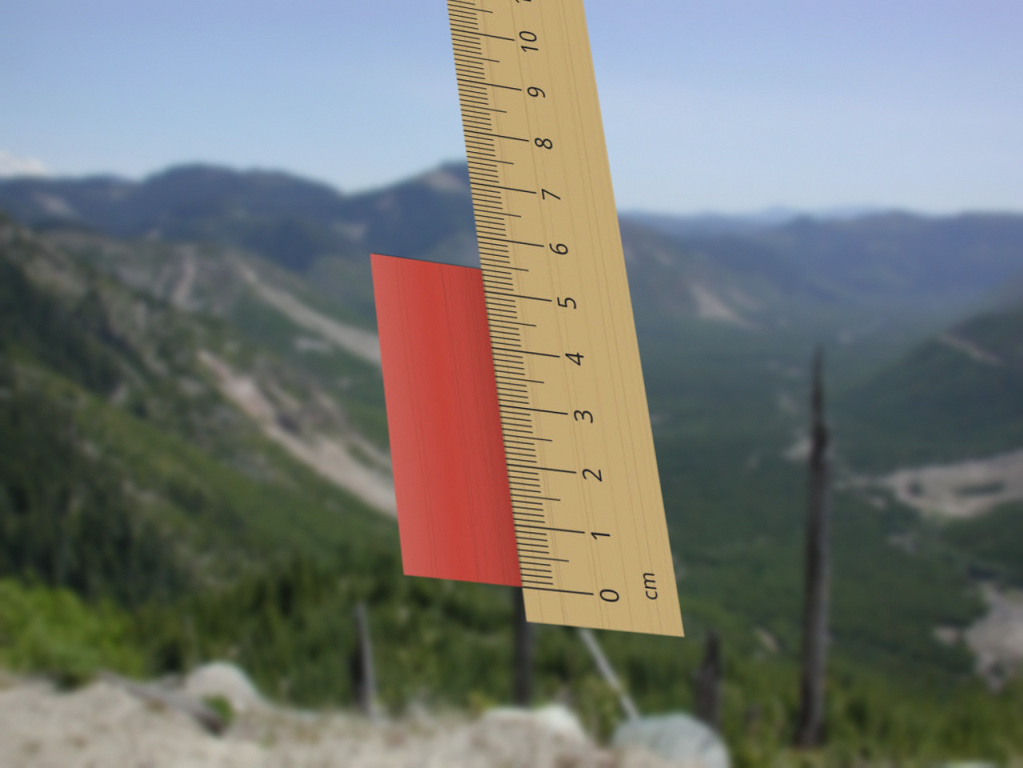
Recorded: 5.4 cm
